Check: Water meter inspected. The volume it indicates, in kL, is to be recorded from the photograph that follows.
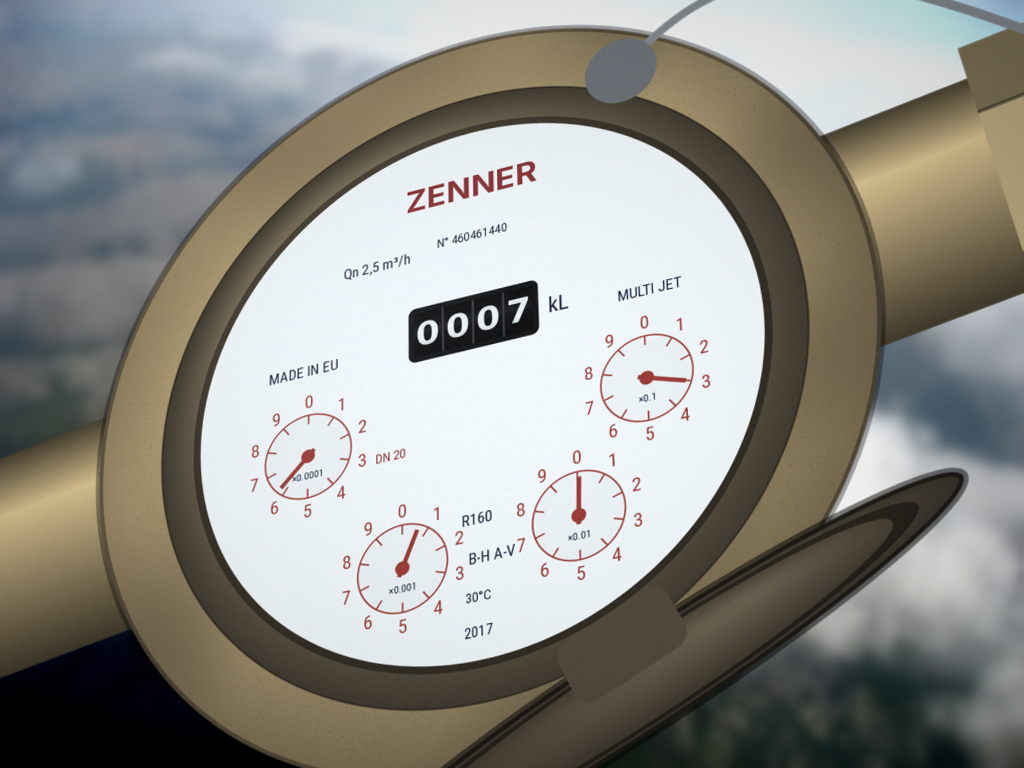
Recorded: 7.3006 kL
